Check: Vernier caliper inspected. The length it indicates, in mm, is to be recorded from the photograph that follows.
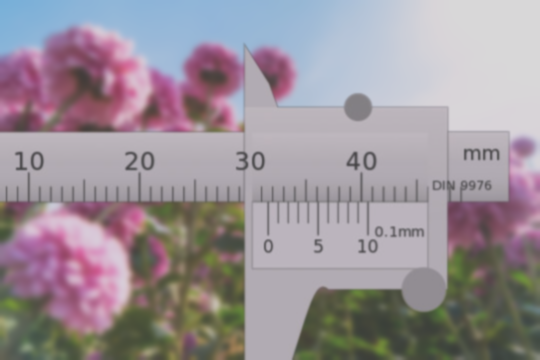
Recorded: 31.6 mm
